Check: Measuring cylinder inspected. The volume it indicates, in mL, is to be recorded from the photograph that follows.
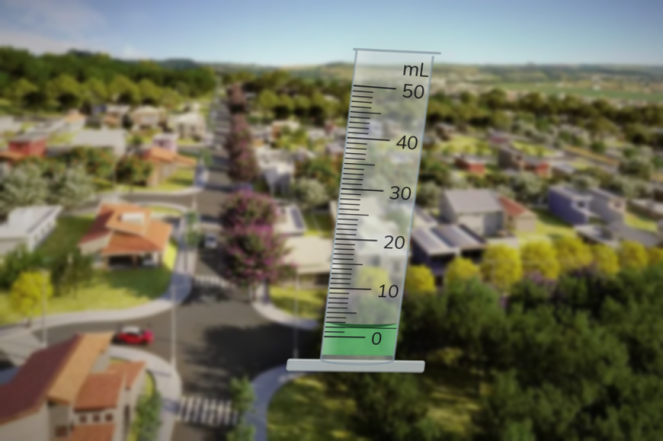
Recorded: 2 mL
